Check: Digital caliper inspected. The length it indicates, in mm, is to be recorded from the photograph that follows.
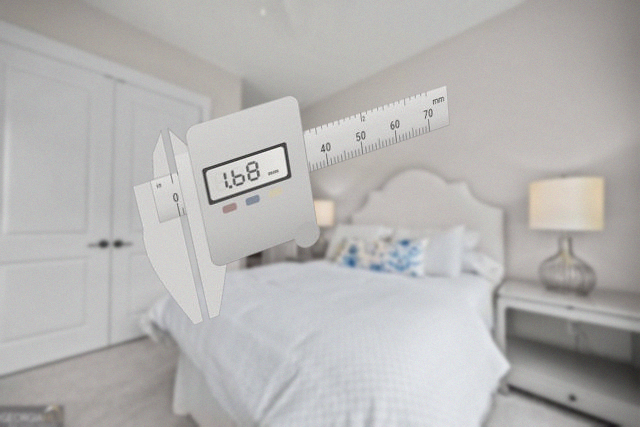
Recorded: 1.68 mm
